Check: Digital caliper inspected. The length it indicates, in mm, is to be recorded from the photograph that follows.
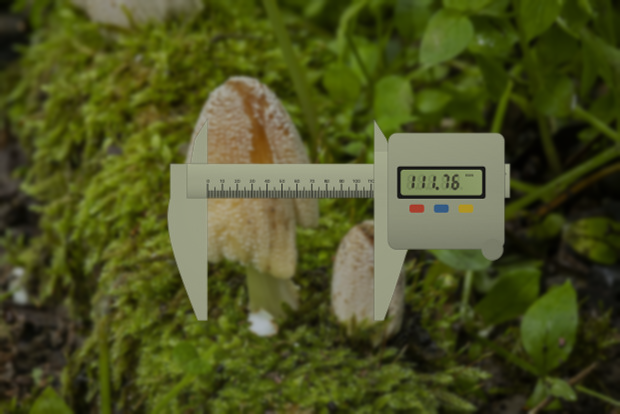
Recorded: 111.76 mm
